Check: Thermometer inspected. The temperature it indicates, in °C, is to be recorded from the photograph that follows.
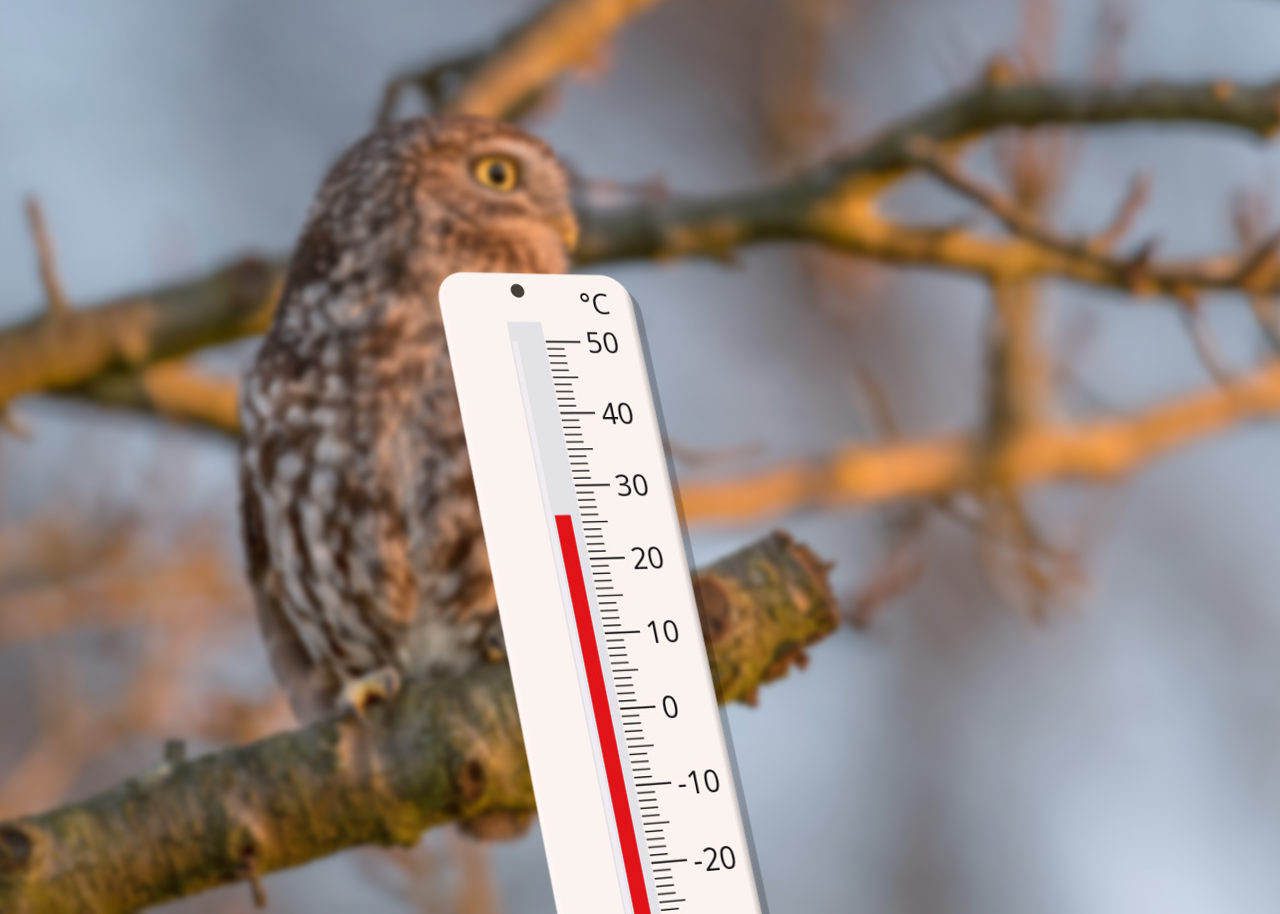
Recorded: 26 °C
